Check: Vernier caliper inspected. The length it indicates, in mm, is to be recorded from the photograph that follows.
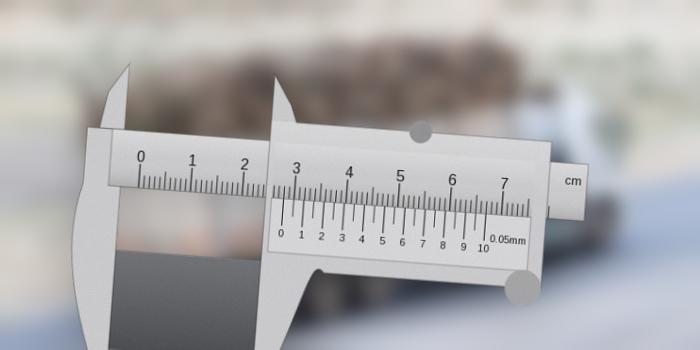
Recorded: 28.0 mm
